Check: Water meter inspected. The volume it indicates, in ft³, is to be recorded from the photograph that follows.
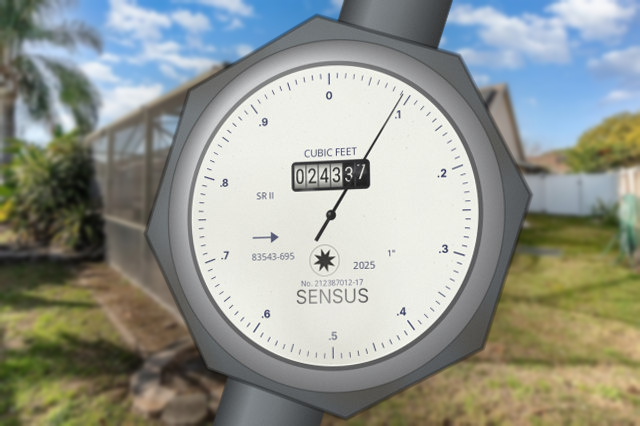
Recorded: 24337.09 ft³
